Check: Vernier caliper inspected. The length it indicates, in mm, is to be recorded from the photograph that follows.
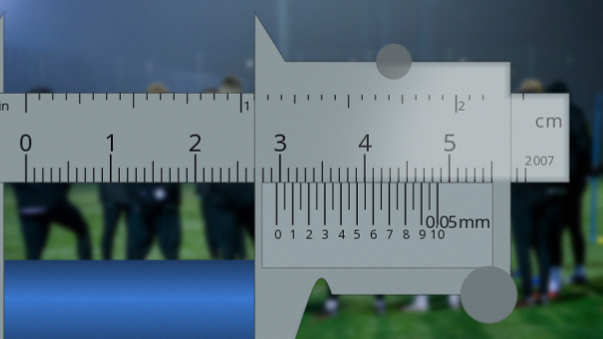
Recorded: 29.6 mm
